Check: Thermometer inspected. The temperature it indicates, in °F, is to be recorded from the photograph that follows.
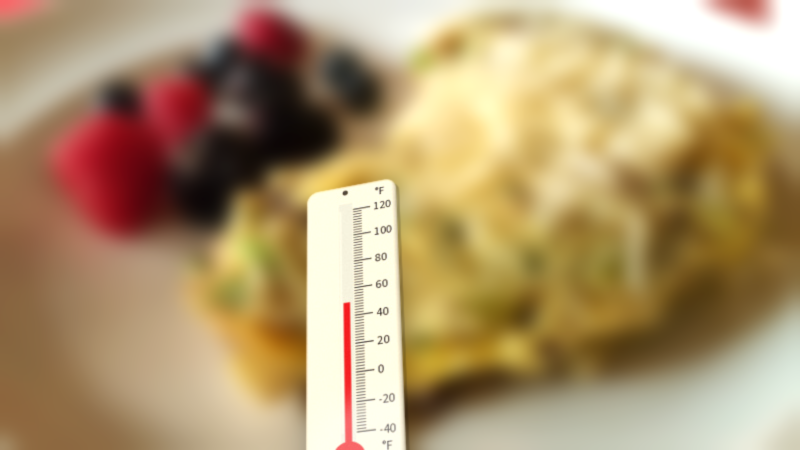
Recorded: 50 °F
